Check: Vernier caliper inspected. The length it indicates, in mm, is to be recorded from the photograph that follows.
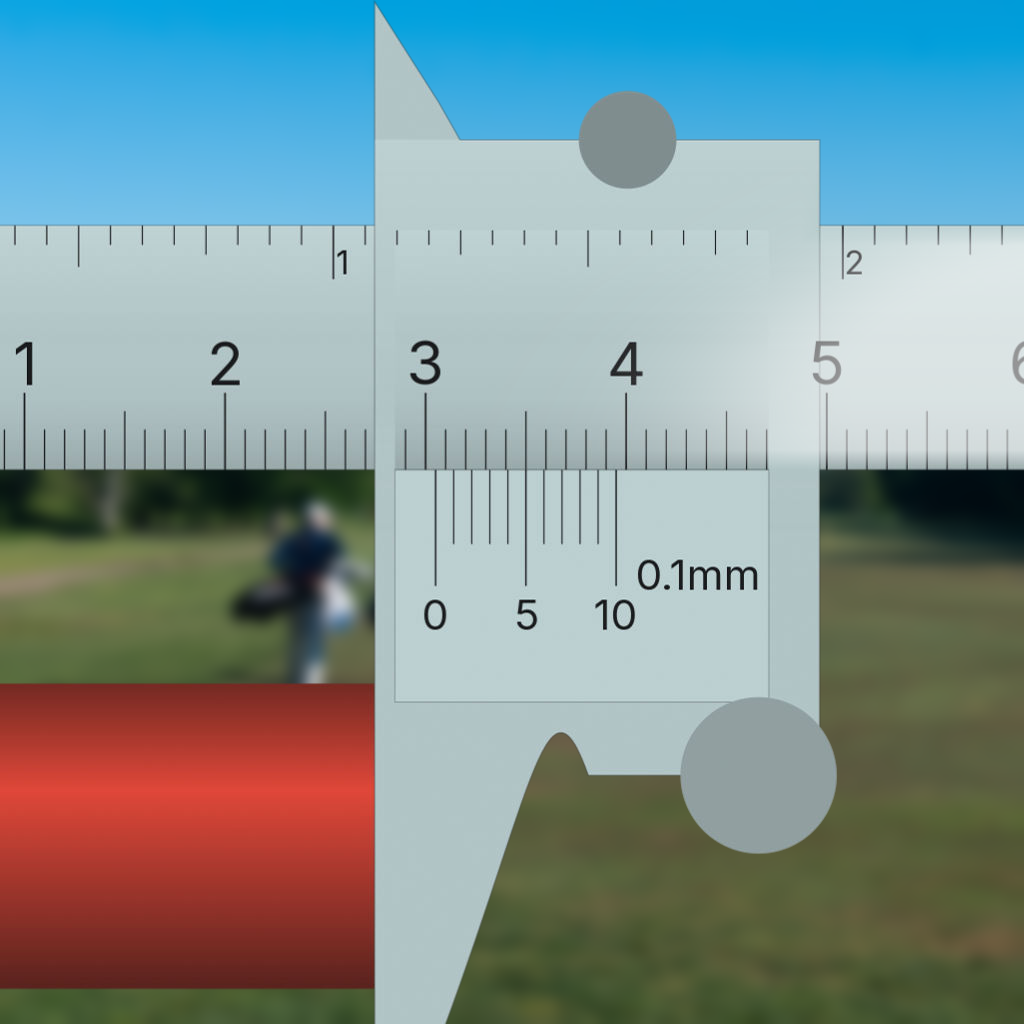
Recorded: 30.5 mm
